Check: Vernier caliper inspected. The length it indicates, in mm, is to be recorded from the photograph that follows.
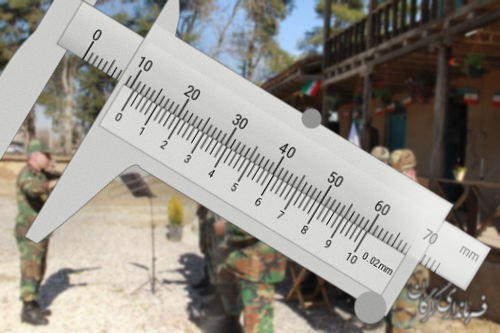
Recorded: 10.8 mm
